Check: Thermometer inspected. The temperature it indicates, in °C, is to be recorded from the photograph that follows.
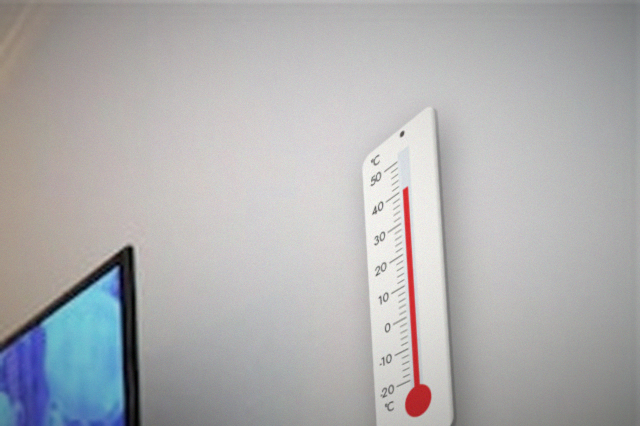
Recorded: 40 °C
